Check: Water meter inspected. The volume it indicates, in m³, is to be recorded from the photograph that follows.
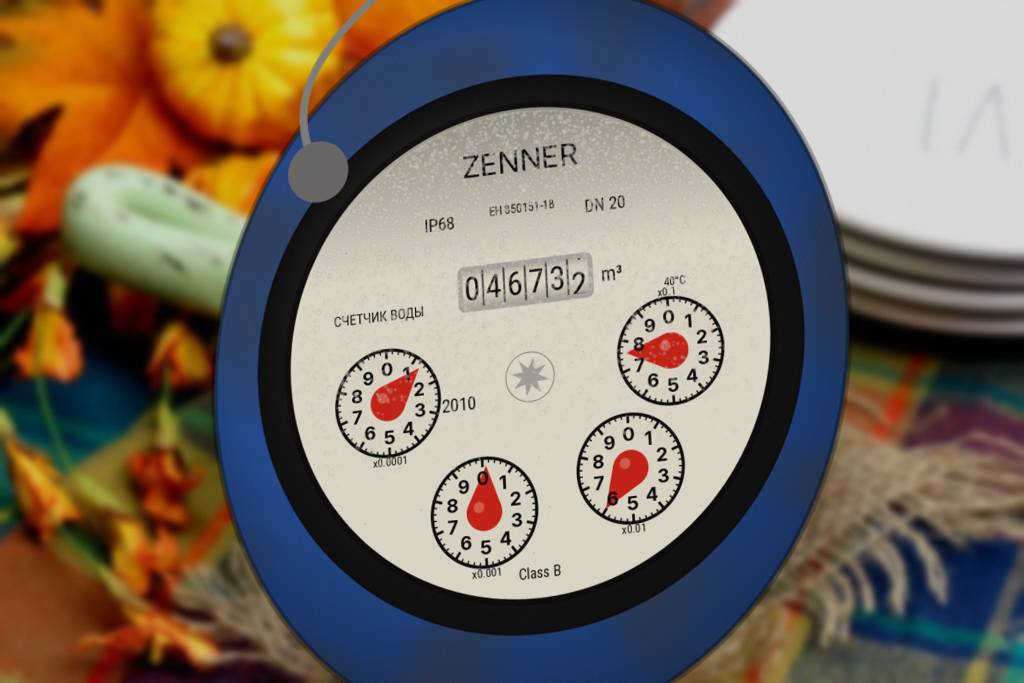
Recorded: 46731.7601 m³
